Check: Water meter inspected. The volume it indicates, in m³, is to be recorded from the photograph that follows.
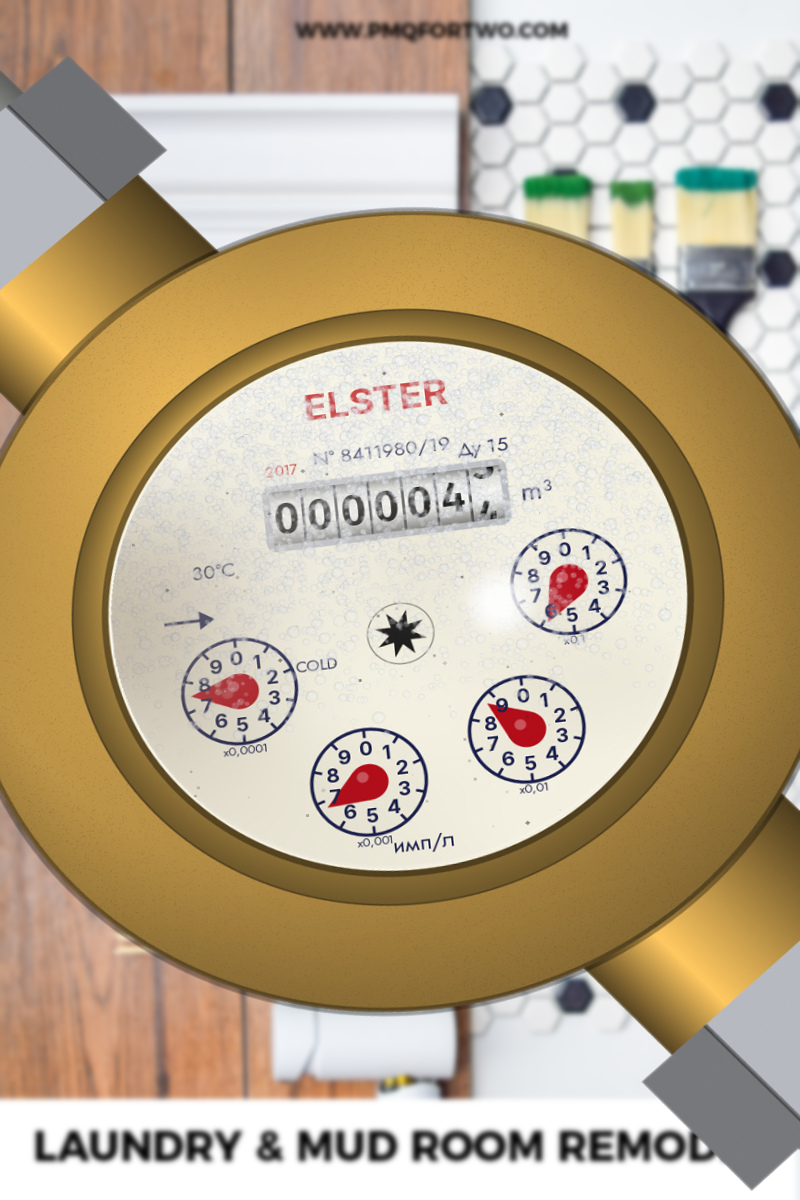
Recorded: 43.5867 m³
